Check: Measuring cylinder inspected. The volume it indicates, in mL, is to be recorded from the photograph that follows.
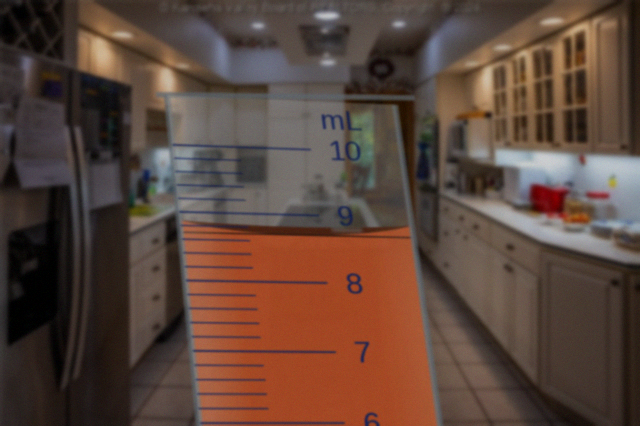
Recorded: 8.7 mL
